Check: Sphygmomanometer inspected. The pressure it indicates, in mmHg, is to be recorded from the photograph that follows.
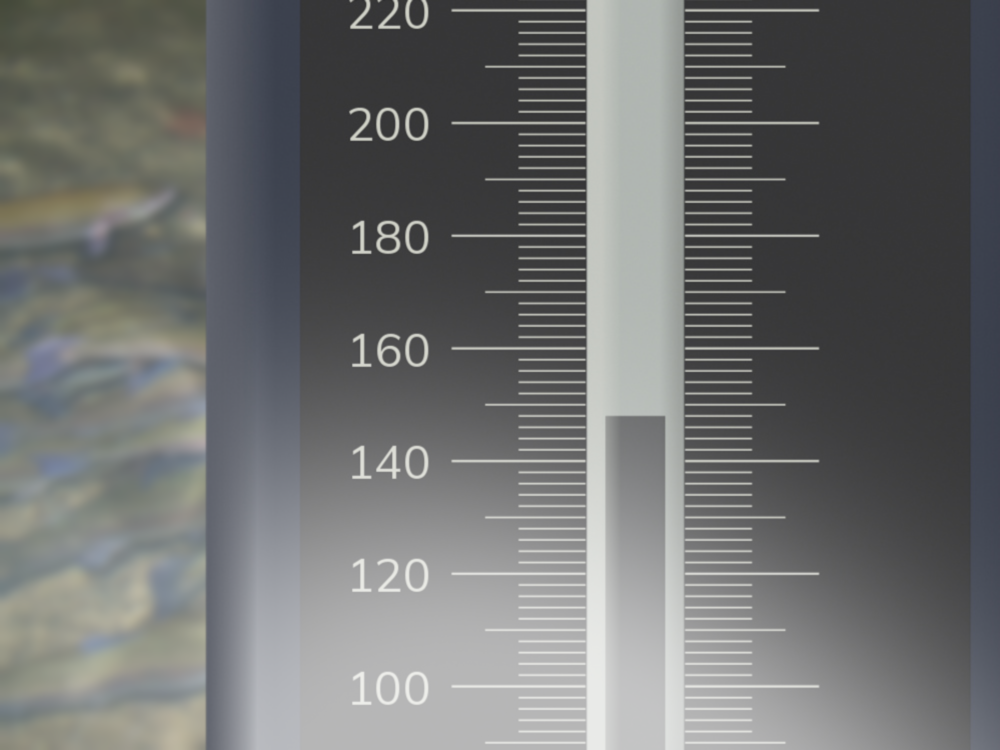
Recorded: 148 mmHg
